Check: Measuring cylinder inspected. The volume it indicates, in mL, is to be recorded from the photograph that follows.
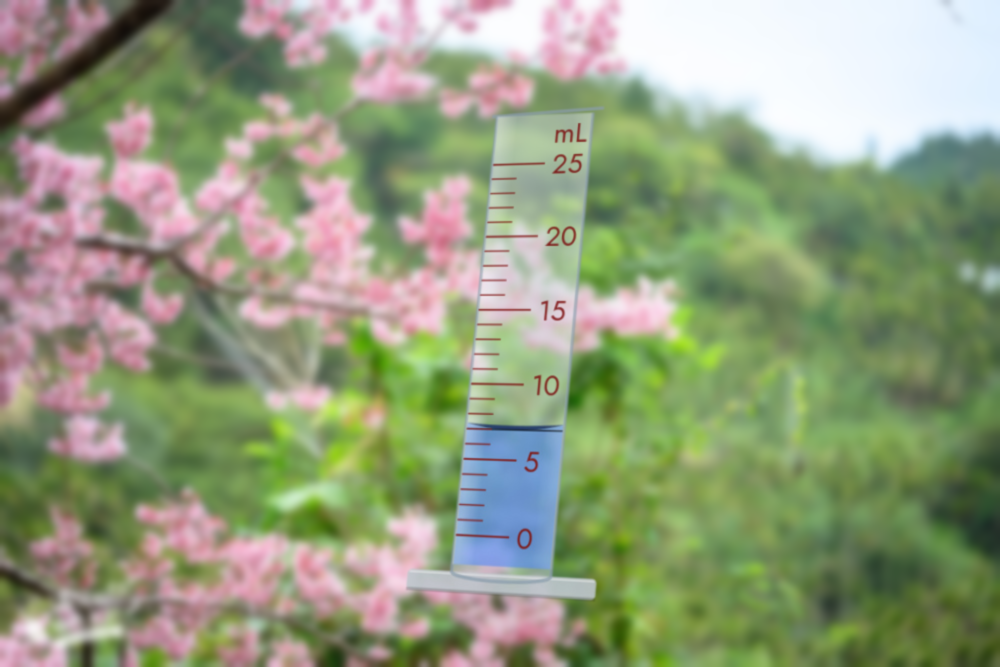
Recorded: 7 mL
